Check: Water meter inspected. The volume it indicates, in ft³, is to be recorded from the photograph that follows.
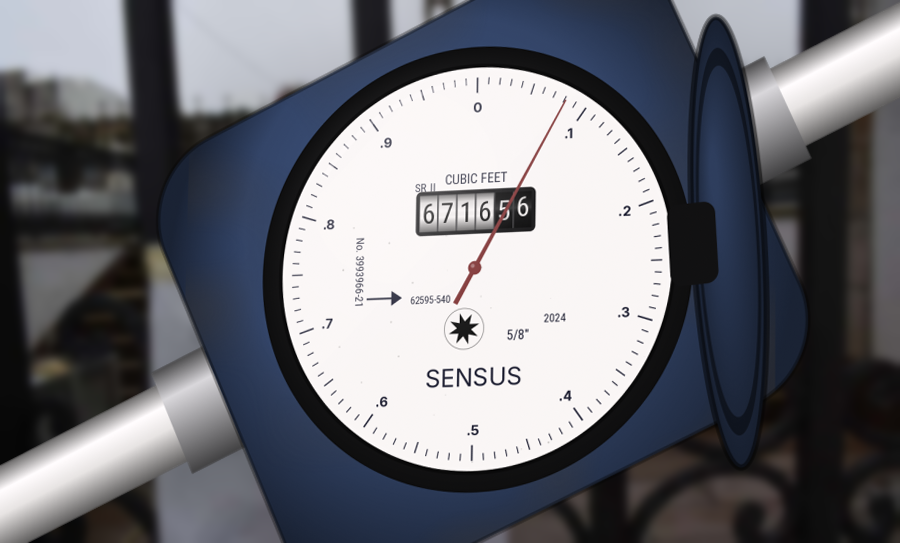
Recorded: 671656.08 ft³
